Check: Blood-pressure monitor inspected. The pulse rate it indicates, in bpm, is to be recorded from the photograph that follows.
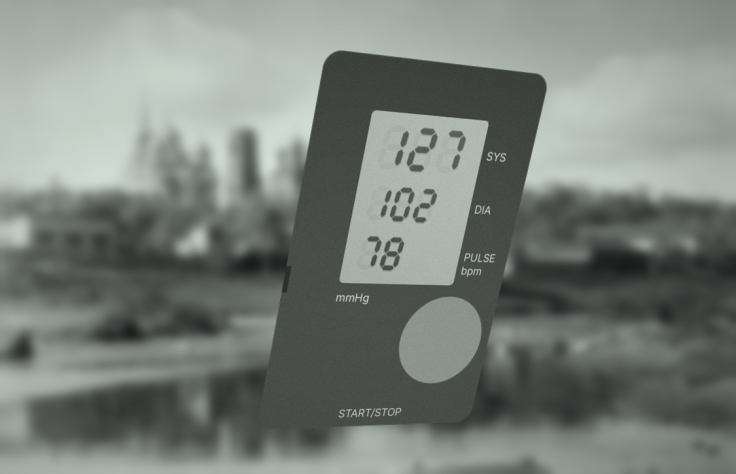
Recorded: 78 bpm
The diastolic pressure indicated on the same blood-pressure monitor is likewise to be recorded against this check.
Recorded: 102 mmHg
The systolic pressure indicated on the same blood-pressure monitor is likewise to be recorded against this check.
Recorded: 127 mmHg
